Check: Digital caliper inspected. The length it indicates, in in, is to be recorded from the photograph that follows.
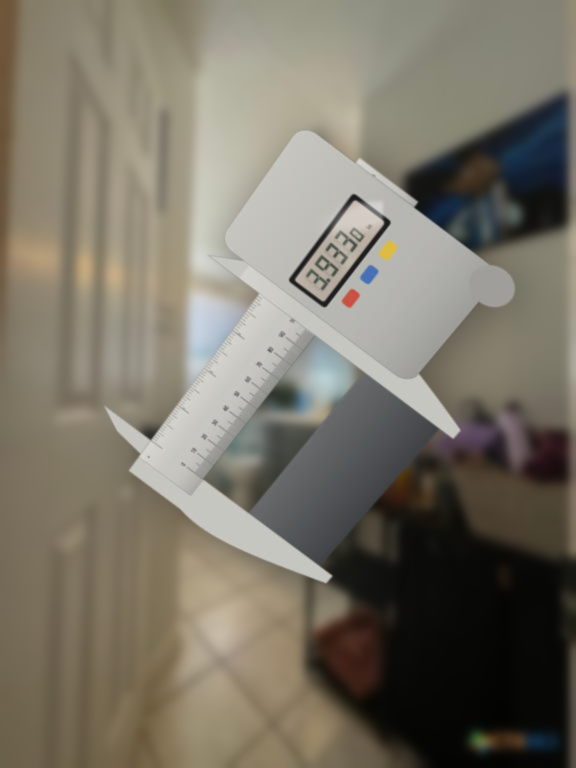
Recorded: 3.9330 in
